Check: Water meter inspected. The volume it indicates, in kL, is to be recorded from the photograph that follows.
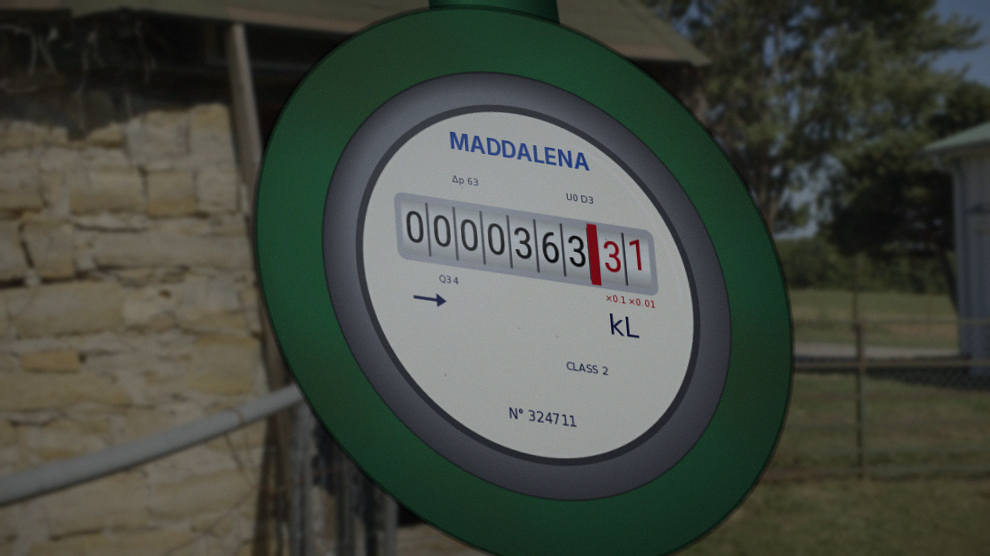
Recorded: 363.31 kL
